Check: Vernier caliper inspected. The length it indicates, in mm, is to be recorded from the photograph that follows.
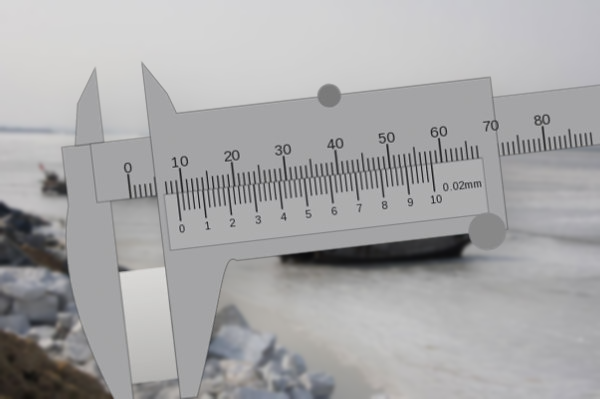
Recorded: 9.0 mm
